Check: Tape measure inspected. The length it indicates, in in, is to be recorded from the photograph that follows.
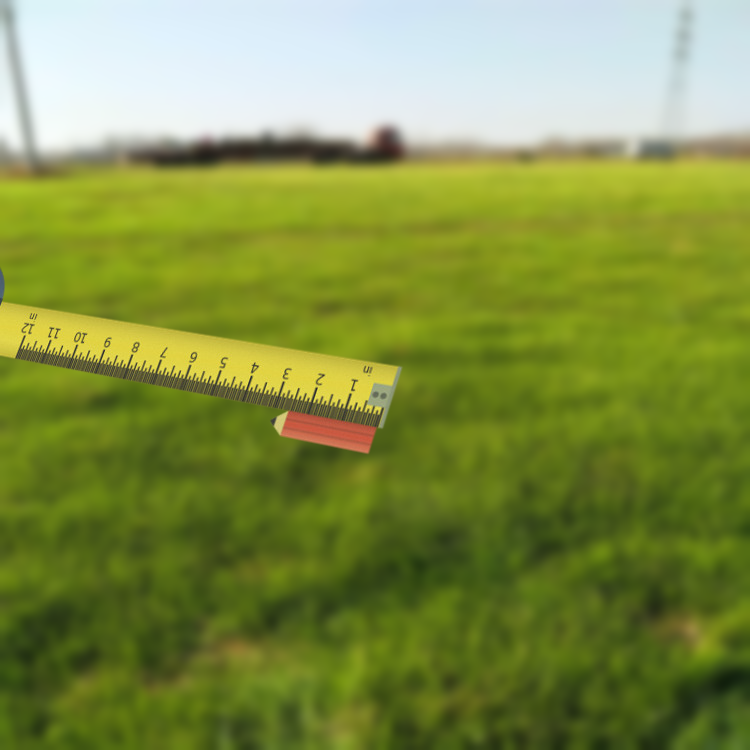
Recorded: 3 in
